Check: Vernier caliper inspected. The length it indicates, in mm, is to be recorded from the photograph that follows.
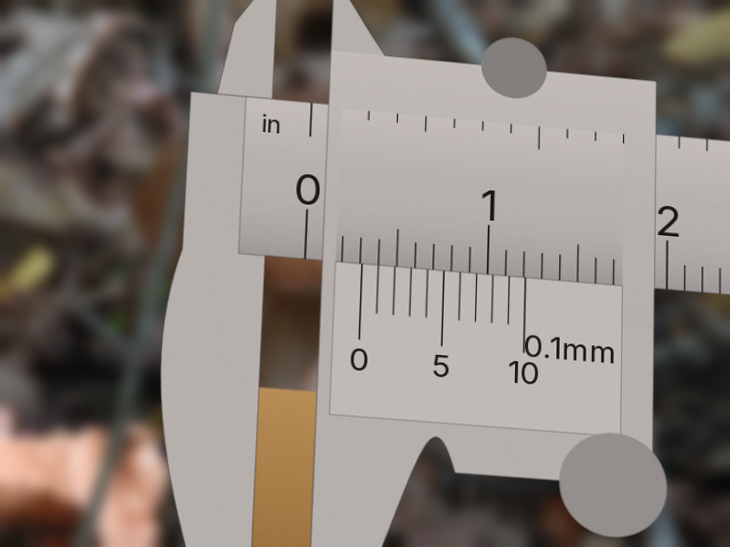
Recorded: 3.1 mm
